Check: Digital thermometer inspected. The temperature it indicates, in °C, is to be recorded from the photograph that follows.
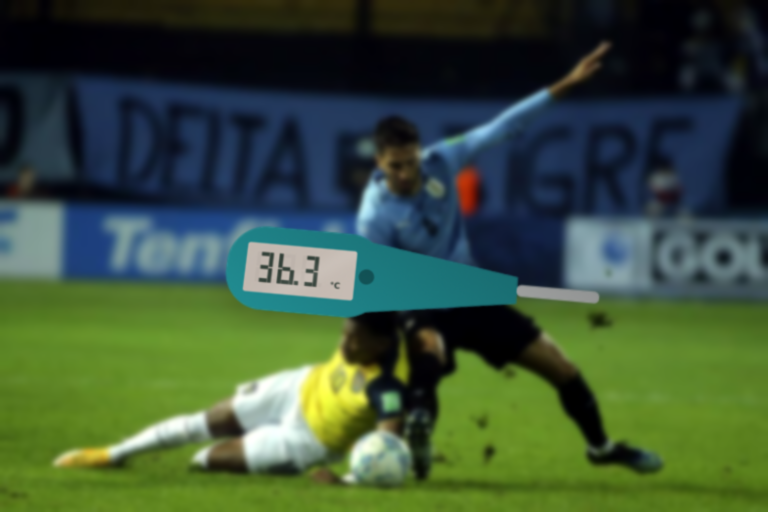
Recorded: 36.3 °C
